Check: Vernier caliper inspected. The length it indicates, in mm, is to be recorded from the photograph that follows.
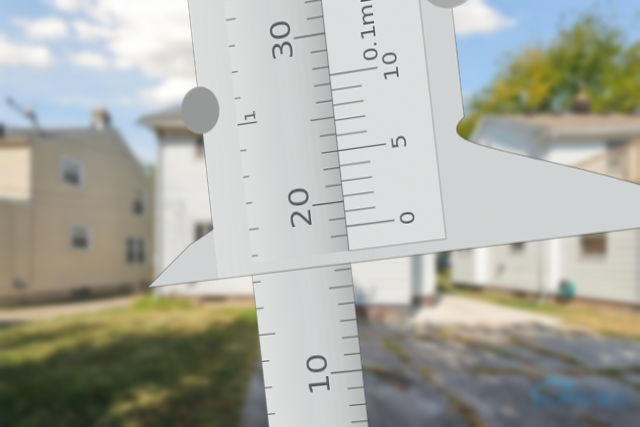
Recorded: 18.5 mm
